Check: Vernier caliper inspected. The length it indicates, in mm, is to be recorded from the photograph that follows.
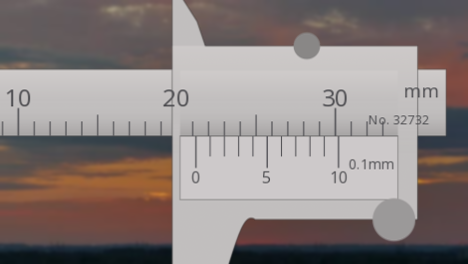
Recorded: 21.2 mm
